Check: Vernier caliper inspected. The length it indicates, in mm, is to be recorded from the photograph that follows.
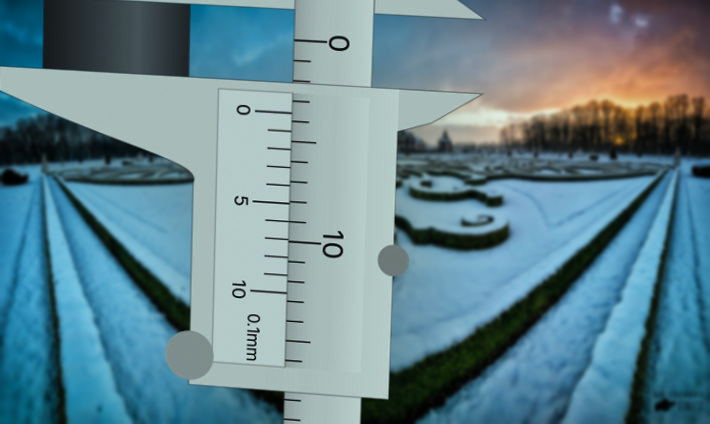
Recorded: 3.6 mm
